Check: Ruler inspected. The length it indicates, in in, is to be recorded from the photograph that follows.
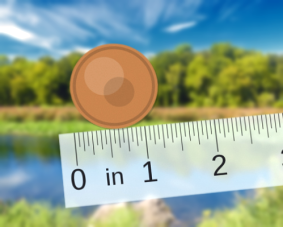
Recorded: 1.25 in
